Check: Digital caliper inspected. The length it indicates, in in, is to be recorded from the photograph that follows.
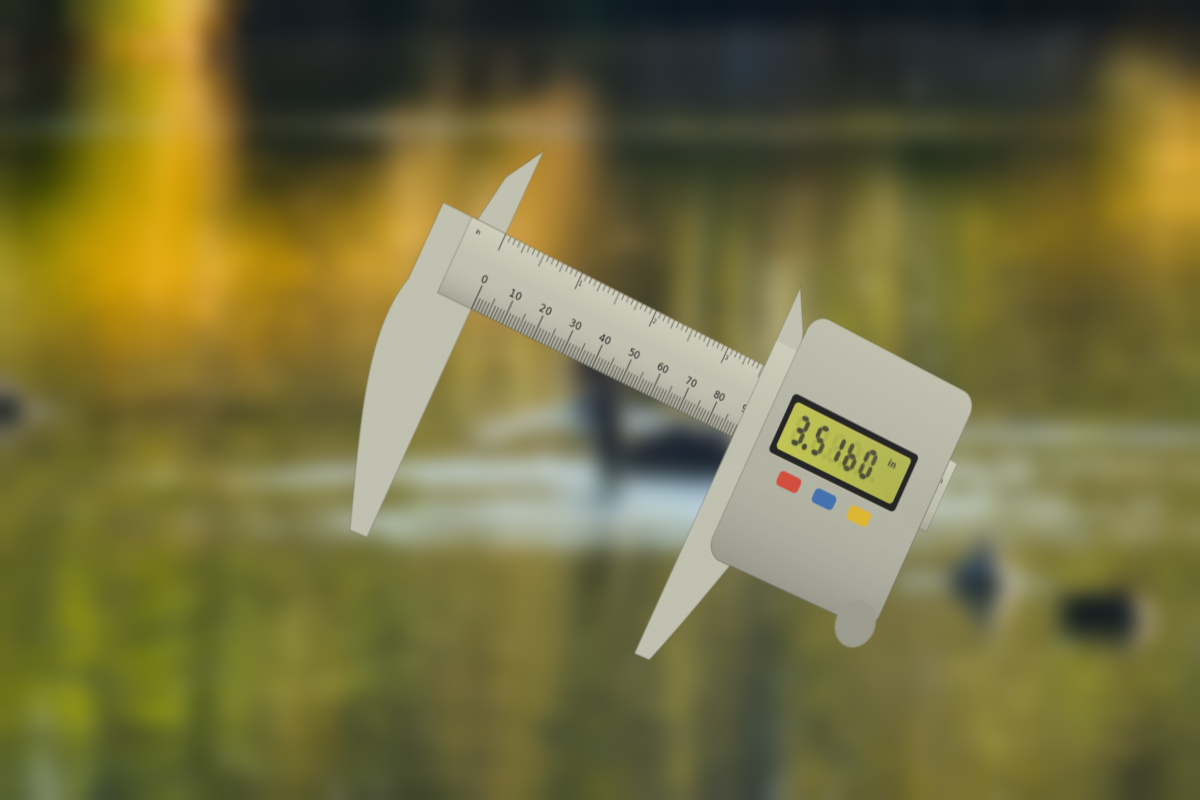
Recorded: 3.5160 in
